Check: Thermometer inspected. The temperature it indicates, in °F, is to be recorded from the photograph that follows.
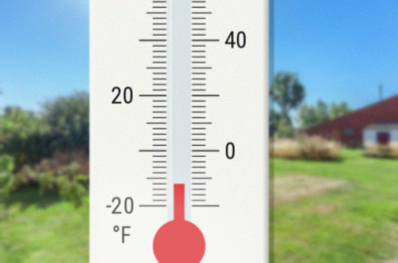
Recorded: -12 °F
